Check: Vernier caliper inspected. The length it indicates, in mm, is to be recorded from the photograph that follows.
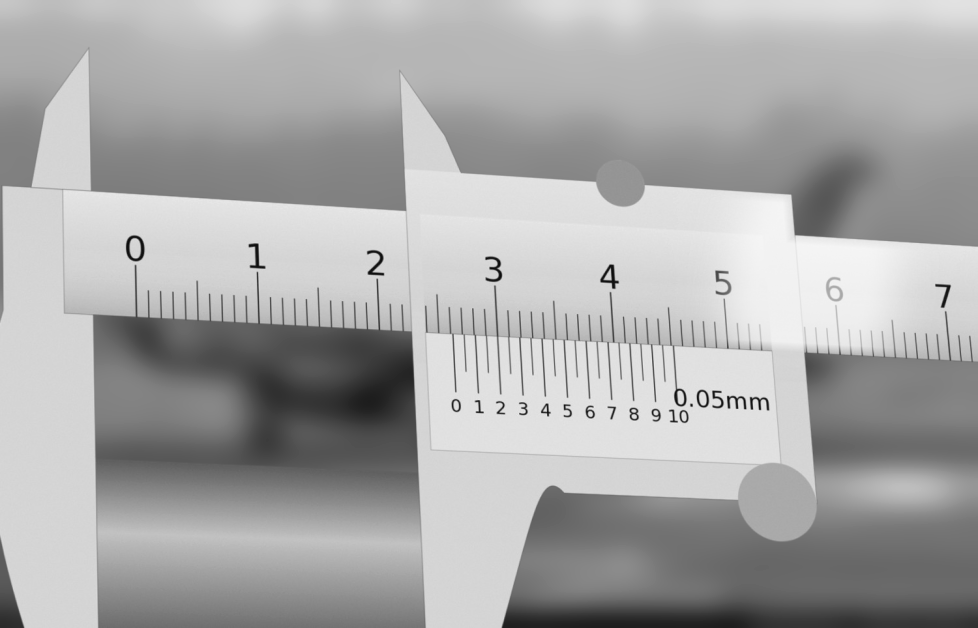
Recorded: 26.2 mm
